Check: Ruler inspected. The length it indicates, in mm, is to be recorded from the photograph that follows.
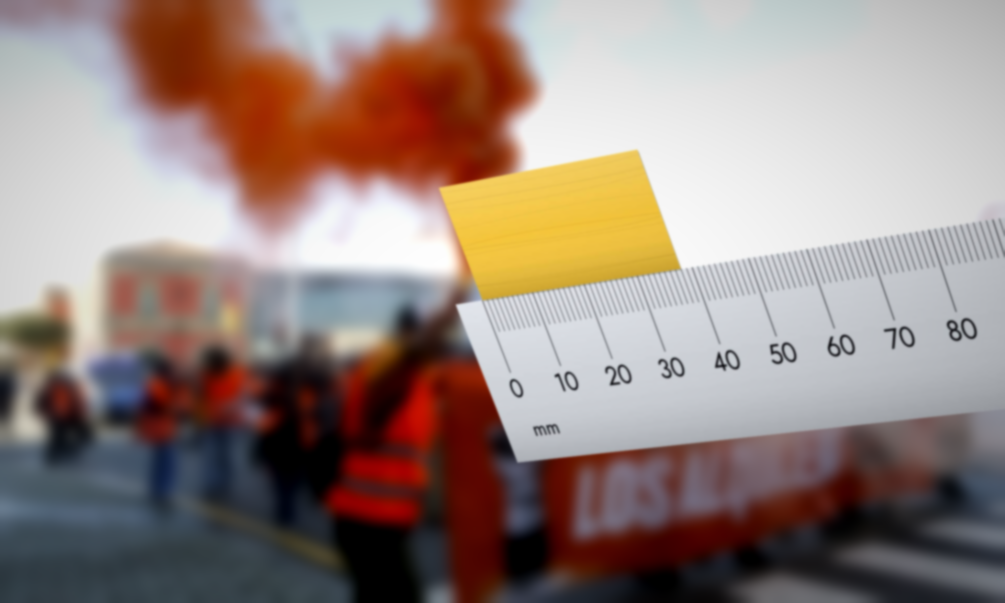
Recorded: 38 mm
